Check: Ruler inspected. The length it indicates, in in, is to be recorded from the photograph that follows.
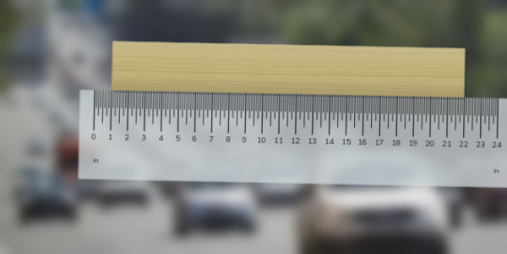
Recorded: 21 in
